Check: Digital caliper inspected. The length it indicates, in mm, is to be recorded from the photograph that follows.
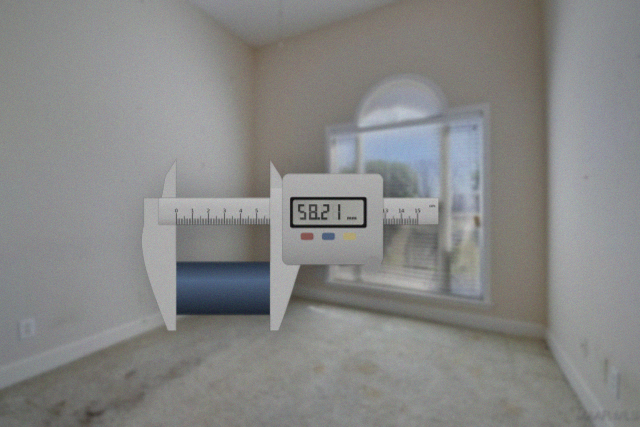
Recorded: 58.21 mm
